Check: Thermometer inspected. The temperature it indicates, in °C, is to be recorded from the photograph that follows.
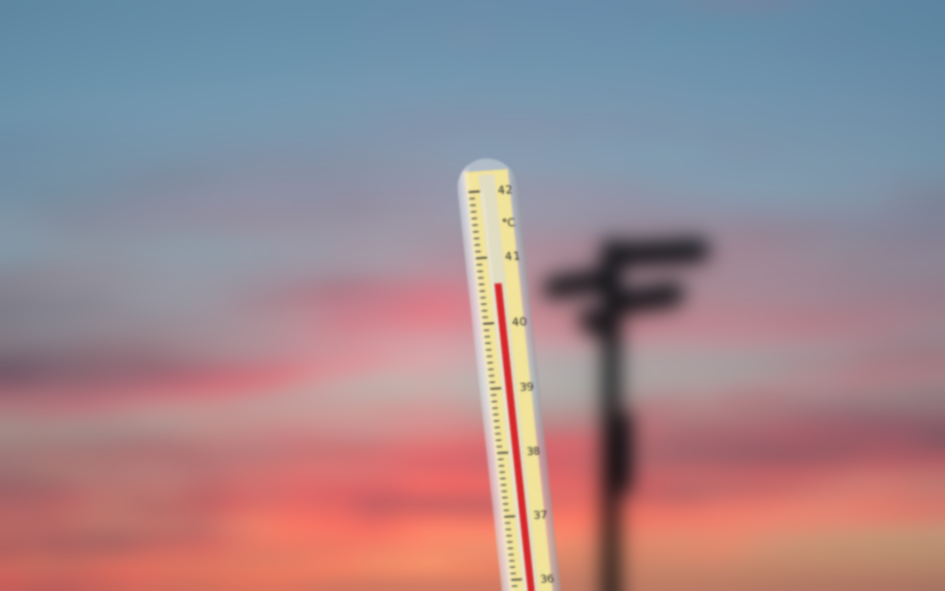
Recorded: 40.6 °C
